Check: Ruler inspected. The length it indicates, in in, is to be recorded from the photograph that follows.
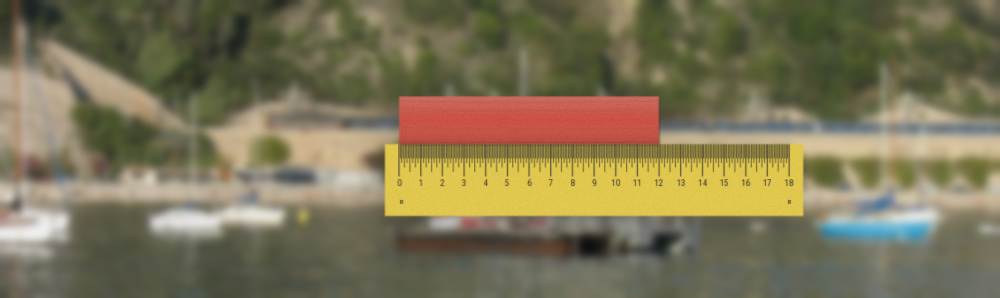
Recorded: 12 in
